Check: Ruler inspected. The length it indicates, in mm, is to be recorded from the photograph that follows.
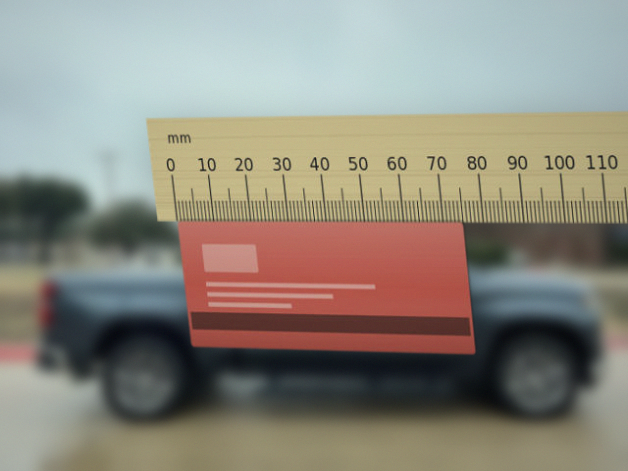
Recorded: 75 mm
